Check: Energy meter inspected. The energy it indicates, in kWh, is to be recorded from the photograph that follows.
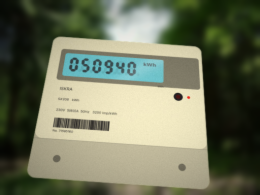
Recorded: 50940 kWh
